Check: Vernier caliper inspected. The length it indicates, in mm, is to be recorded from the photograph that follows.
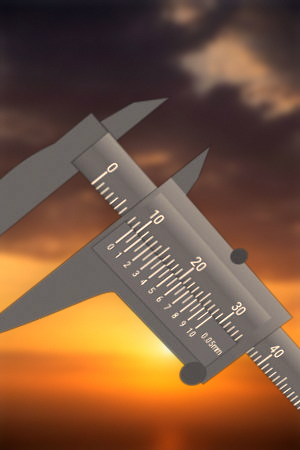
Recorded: 9.2 mm
